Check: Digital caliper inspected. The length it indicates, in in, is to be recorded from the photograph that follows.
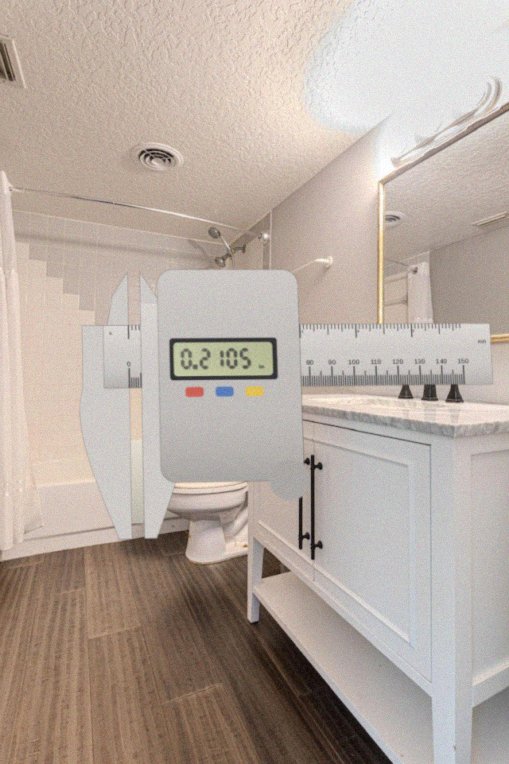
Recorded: 0.2105 in
